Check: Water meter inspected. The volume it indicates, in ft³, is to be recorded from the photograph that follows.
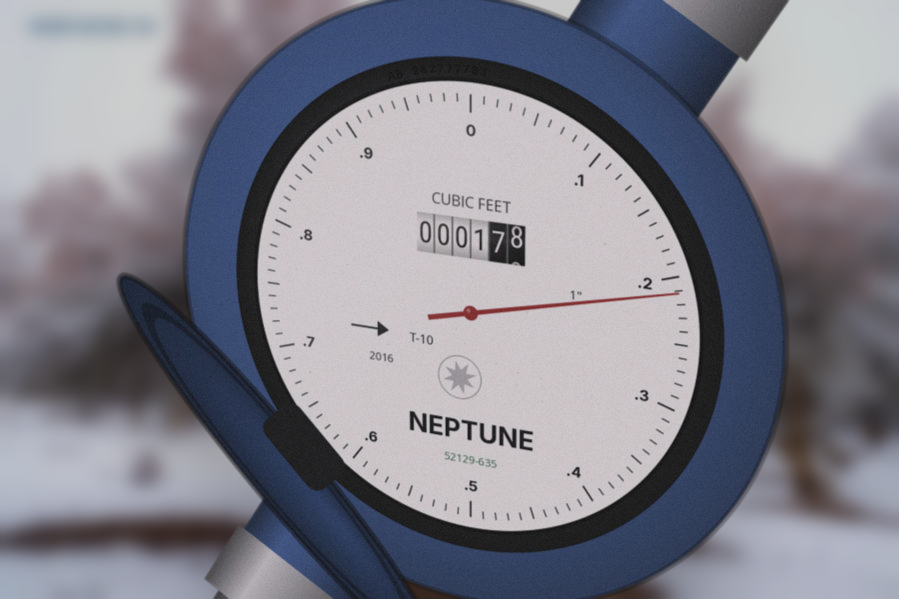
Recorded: 178.21 ft³
